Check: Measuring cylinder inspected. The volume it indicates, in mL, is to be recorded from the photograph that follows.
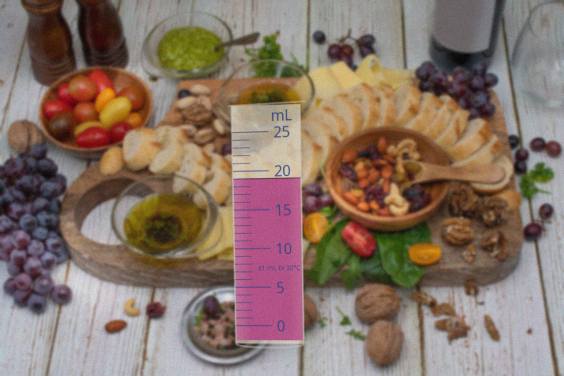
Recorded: 19 mL
